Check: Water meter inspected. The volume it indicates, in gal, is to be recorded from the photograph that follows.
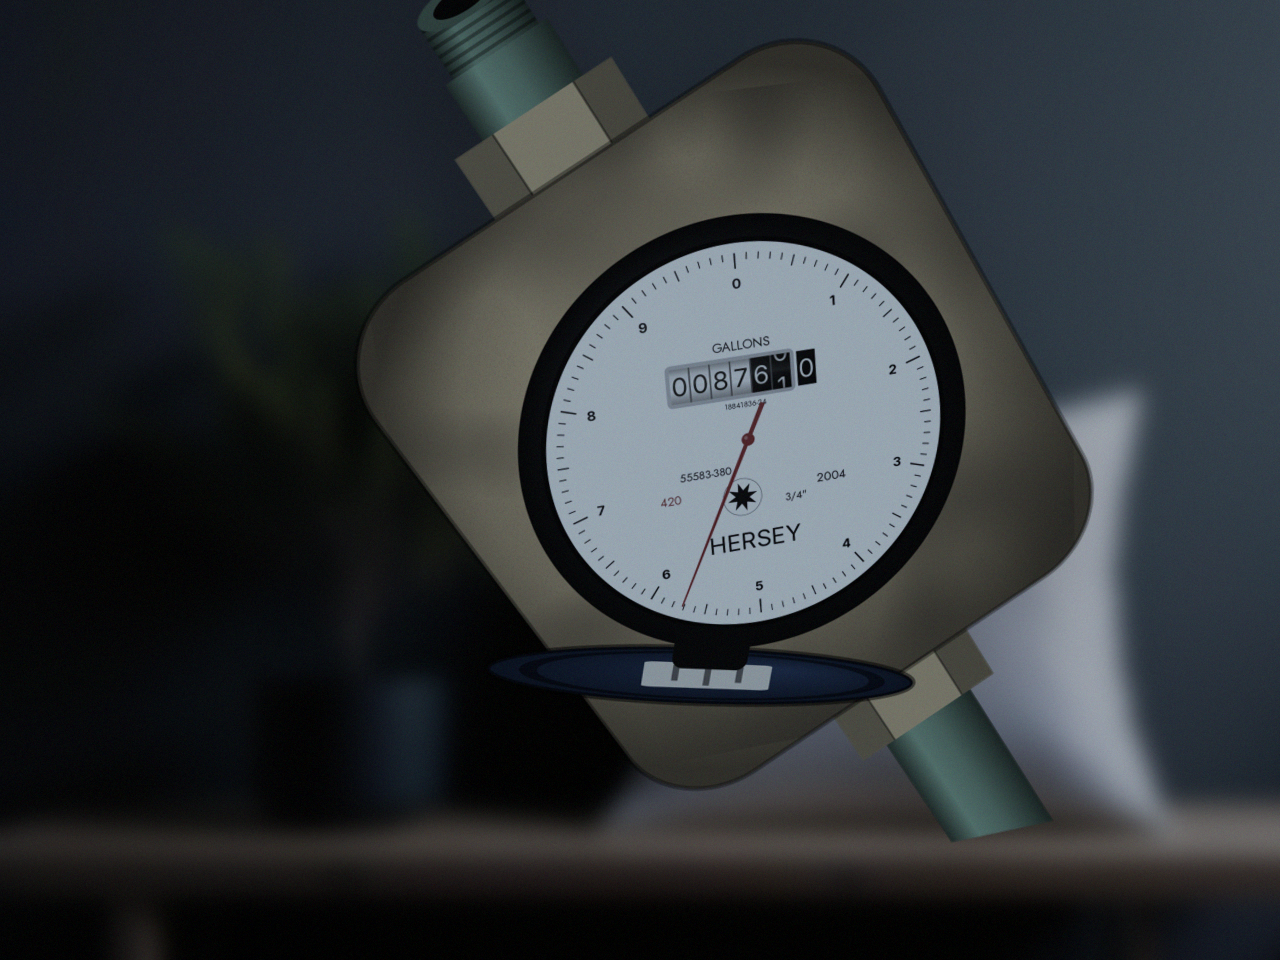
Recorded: 87605.7 gal
